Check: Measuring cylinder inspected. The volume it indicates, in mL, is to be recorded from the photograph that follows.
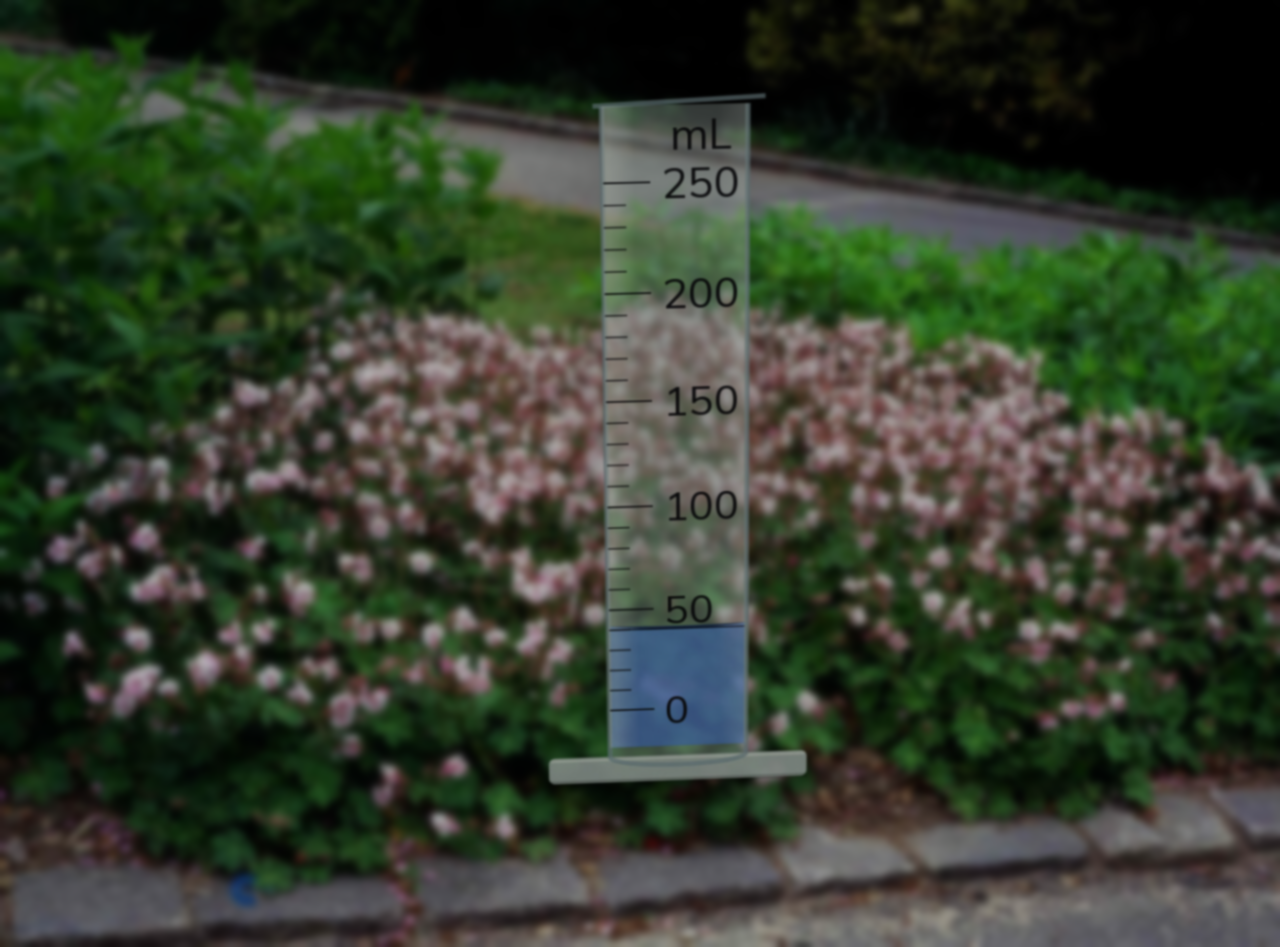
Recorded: 40 mL
